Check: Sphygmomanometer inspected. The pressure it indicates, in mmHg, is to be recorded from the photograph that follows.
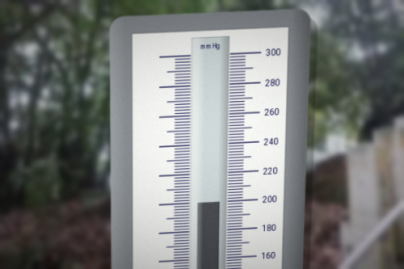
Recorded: 200 mmHg
